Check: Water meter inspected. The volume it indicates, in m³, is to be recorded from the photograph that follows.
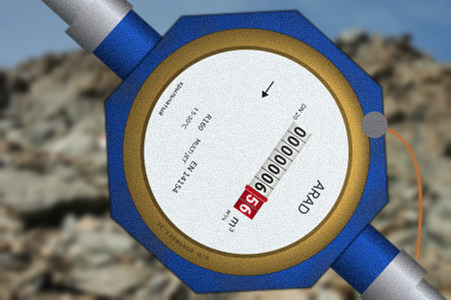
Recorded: 6.56 m³
